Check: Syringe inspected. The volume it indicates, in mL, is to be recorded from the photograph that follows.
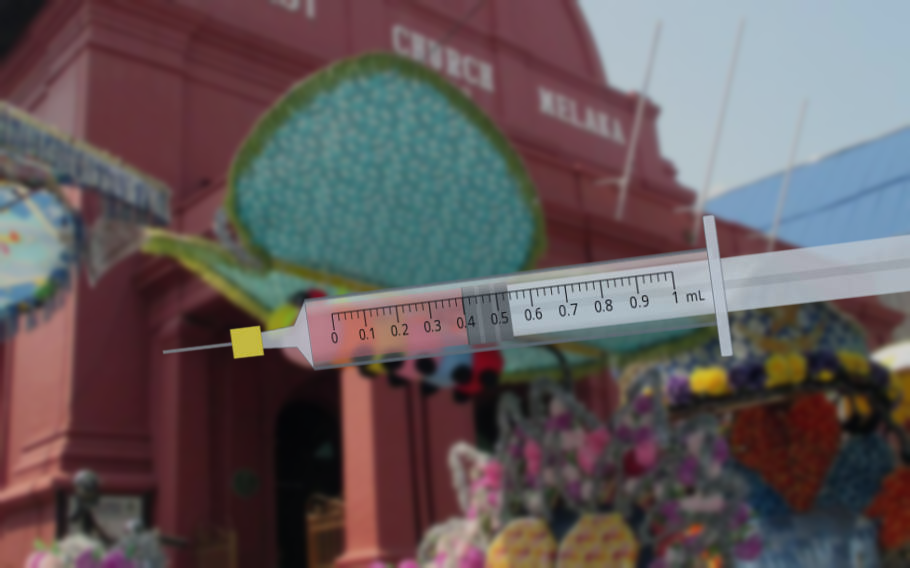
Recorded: 0.4 mL
